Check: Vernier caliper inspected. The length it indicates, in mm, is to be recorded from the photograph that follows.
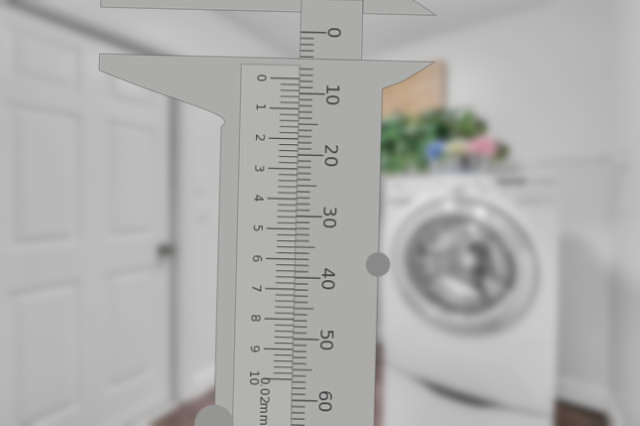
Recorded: 7.6 mm
